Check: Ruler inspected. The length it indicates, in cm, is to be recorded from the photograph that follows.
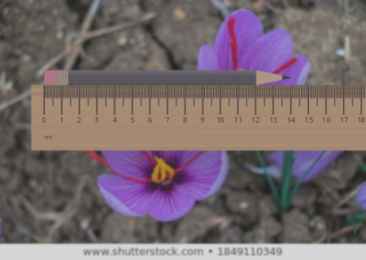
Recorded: 14 cm
